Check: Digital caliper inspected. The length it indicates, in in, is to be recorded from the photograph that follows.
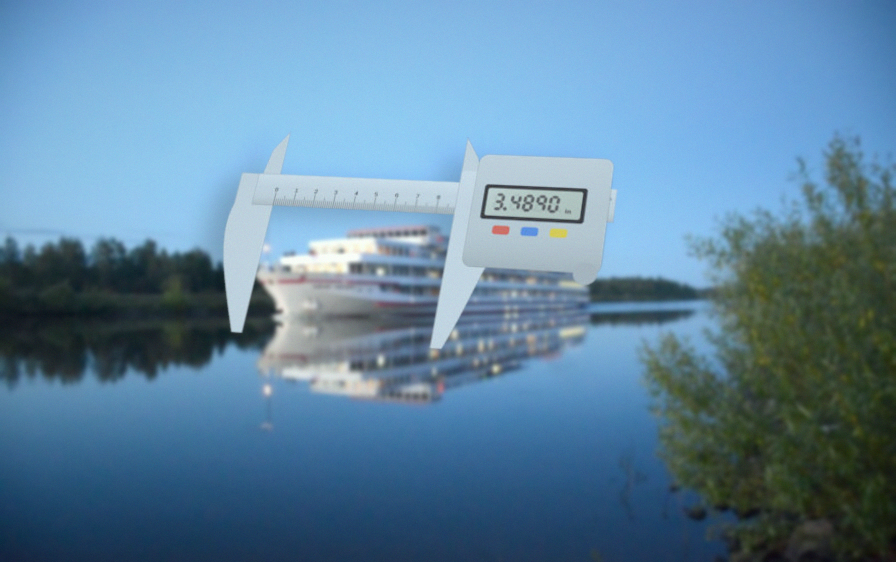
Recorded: 3.4890 in
